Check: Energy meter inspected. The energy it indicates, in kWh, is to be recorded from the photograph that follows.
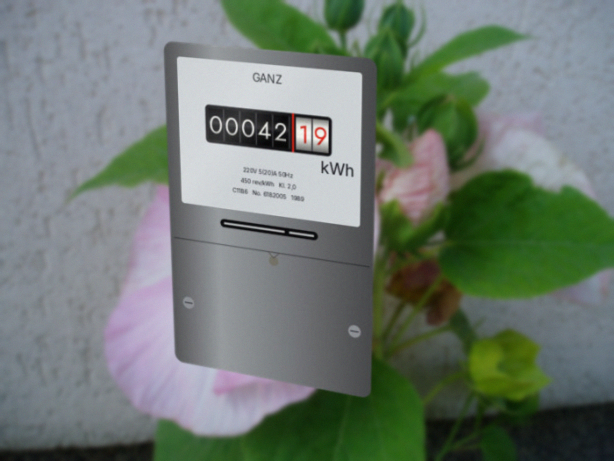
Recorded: 42.19 kWh
